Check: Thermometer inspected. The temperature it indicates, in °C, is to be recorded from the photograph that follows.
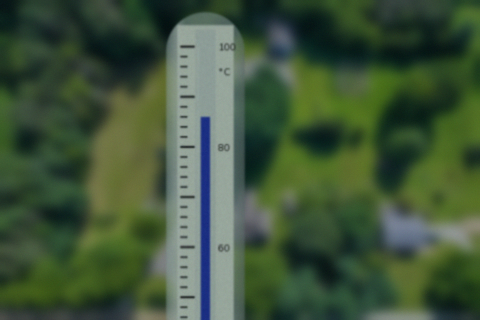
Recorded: 86 °C
